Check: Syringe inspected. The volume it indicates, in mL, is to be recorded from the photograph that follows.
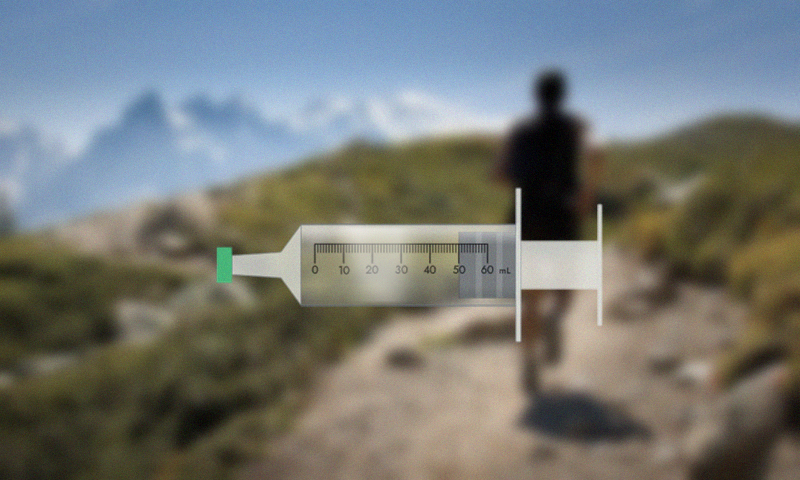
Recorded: 50 mL
